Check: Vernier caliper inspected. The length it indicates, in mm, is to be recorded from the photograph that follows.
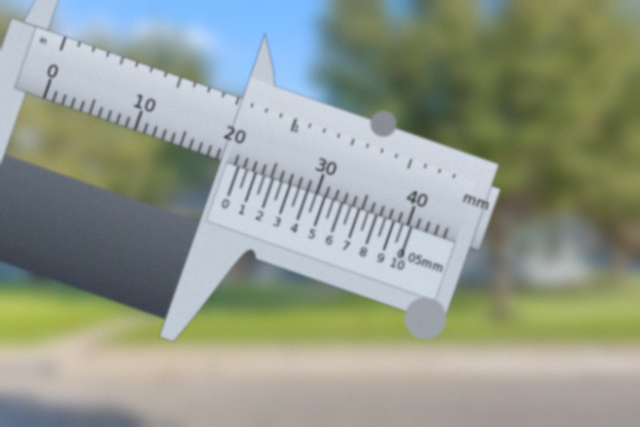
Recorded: 21.4 mm
